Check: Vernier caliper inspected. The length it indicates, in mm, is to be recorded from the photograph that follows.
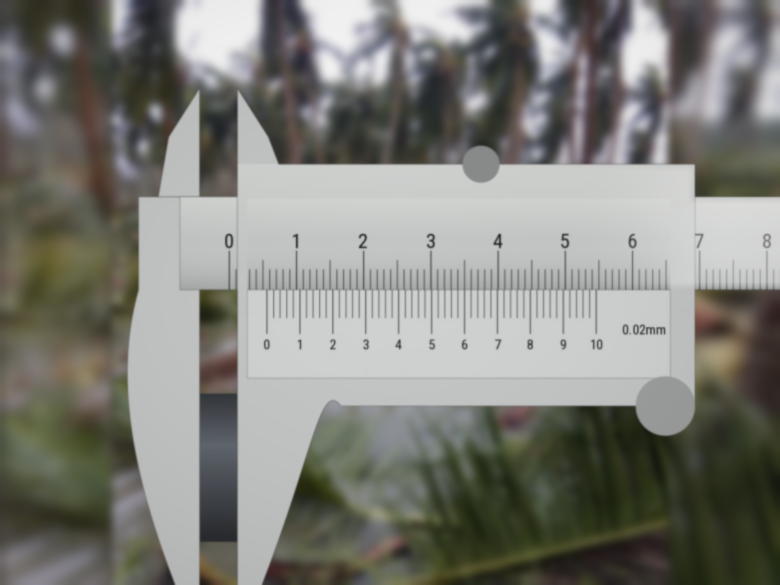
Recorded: 5.6 mm
